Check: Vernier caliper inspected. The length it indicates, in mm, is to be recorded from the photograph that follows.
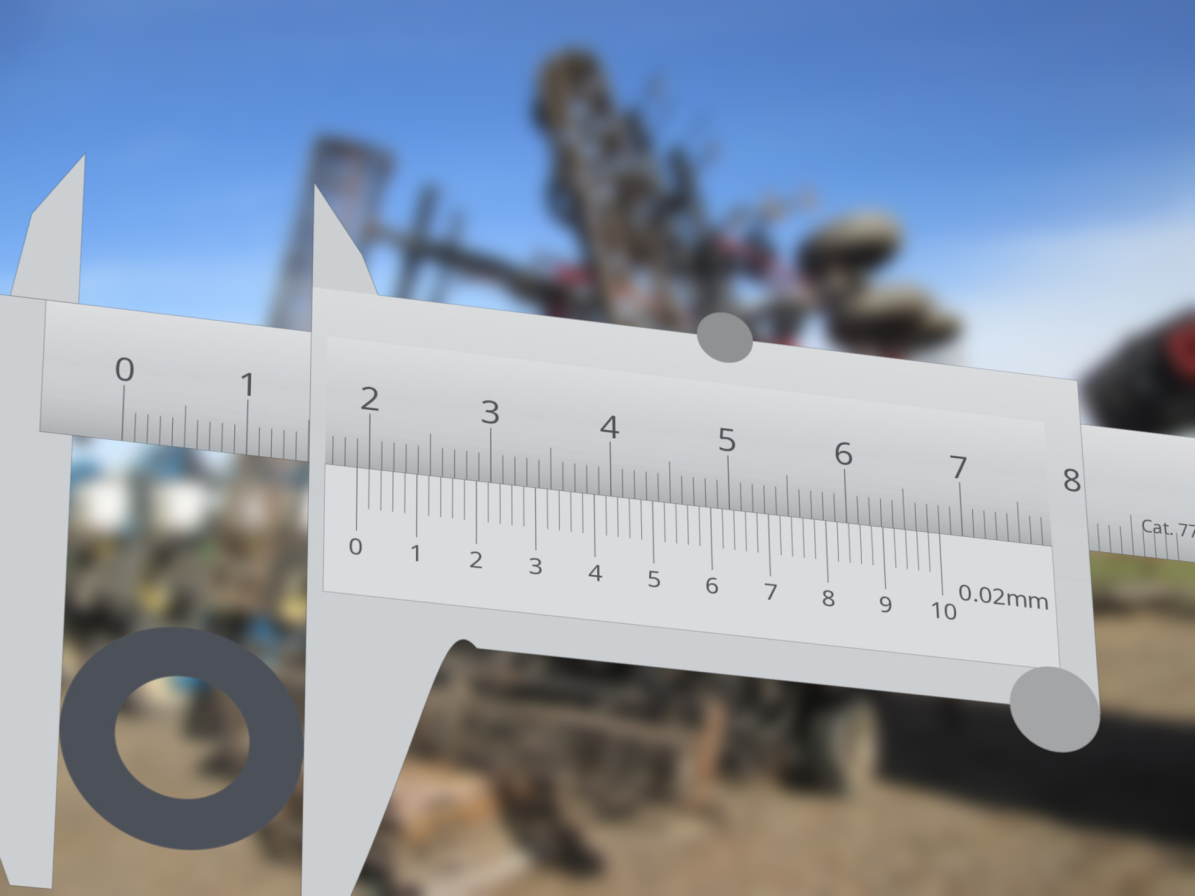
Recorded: 19.0 mm
